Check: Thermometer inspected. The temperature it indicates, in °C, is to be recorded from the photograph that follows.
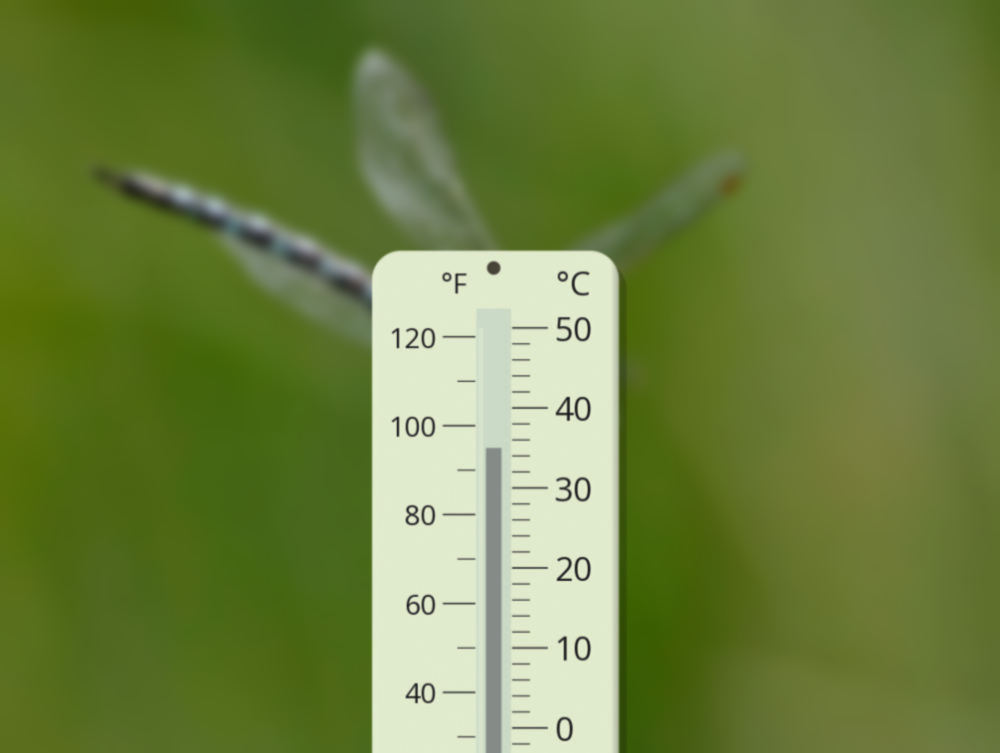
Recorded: 35 °C
